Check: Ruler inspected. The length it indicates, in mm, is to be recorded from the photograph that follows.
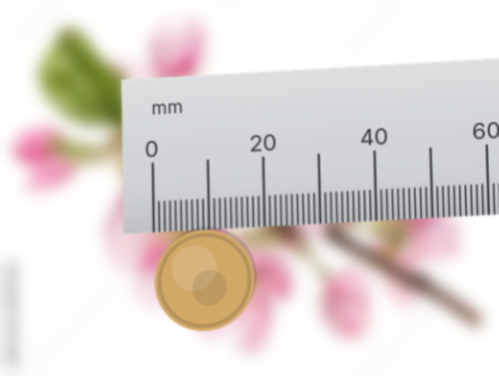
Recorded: 18 mm
